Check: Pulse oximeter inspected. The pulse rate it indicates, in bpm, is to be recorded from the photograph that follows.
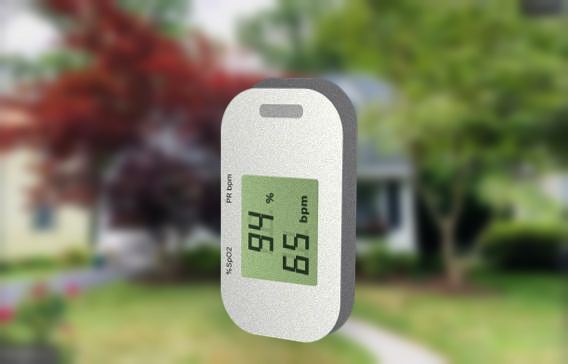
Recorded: 65 bpm
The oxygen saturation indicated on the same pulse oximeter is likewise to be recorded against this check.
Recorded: 94 %
